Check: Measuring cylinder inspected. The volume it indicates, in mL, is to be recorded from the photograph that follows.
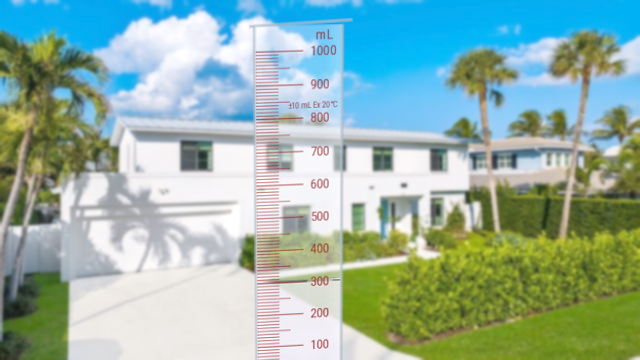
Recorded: 300 mL
